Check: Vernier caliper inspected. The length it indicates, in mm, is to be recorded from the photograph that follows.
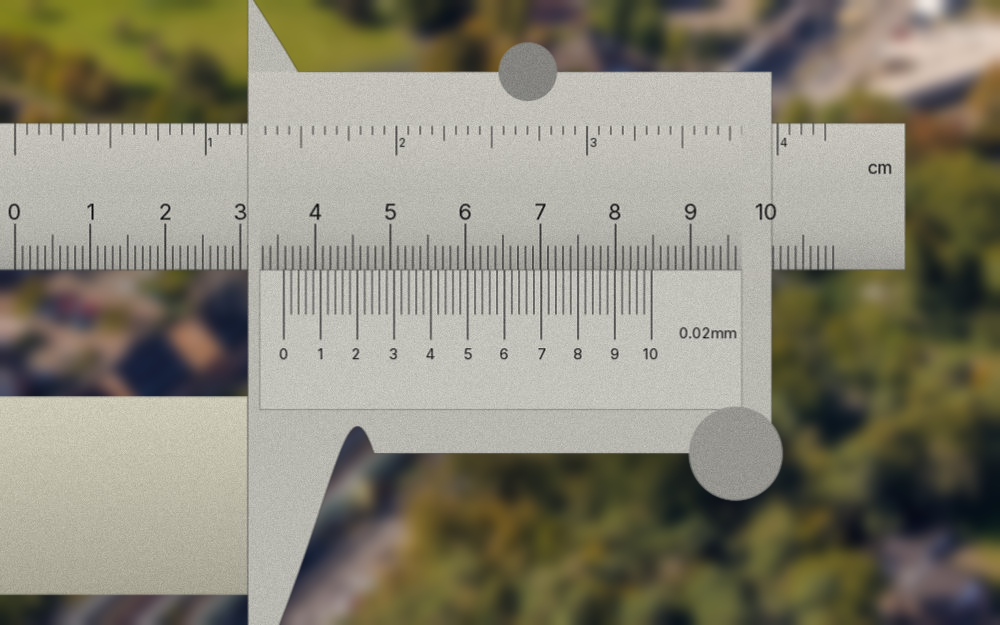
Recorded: 35.8 mm
